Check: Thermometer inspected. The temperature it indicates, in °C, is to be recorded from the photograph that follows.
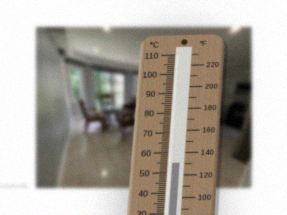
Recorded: 55 °C
